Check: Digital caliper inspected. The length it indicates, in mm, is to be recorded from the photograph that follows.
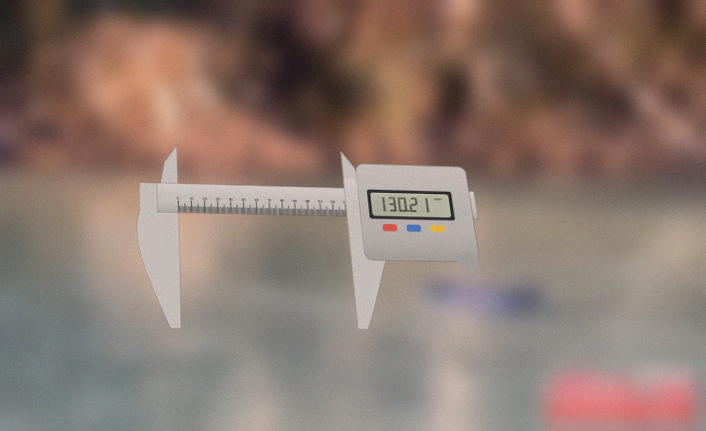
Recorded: 130.21 mm
